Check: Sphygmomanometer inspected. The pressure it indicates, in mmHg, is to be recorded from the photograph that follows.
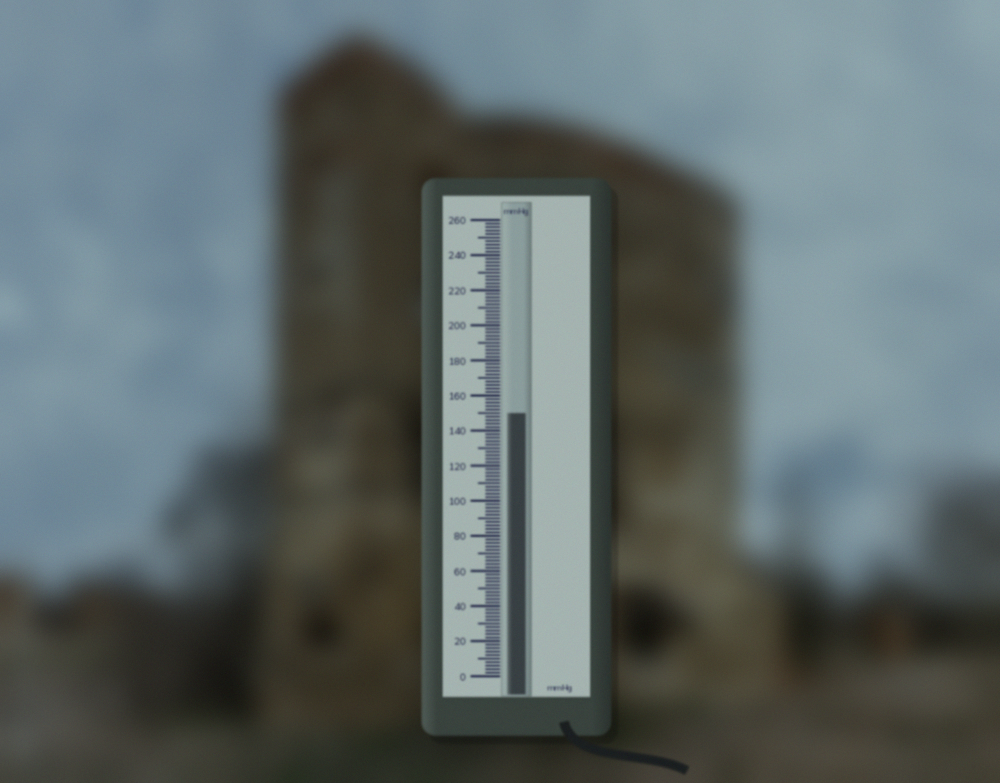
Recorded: 150 mmHg
